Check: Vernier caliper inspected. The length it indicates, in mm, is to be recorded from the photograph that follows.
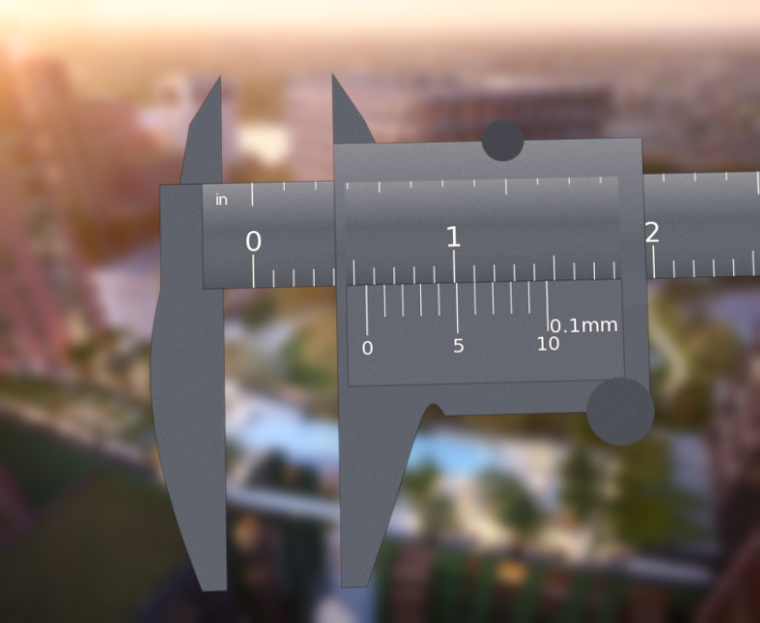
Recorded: 5.6 mm
